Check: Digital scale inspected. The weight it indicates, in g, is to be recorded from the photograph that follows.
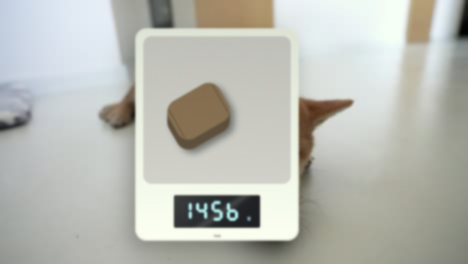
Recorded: 1456 g
